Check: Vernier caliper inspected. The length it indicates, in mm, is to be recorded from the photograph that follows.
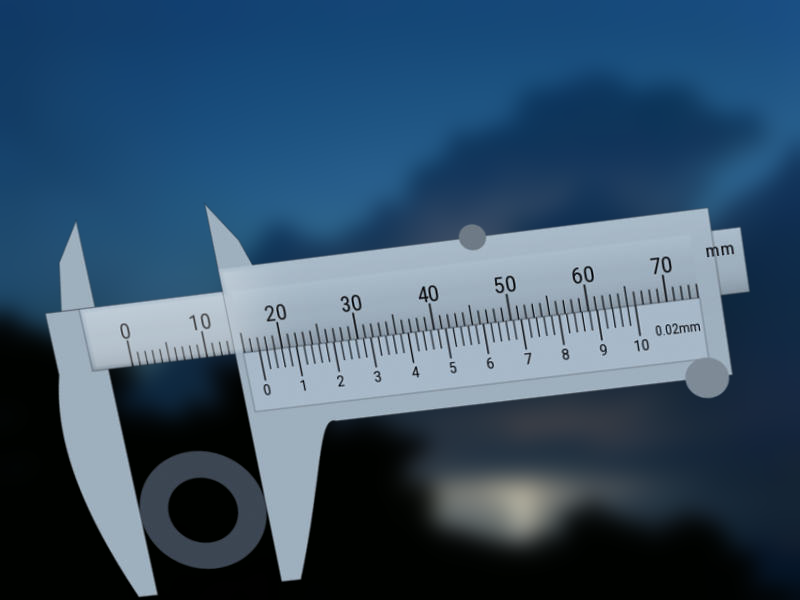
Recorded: 17.0 mm
